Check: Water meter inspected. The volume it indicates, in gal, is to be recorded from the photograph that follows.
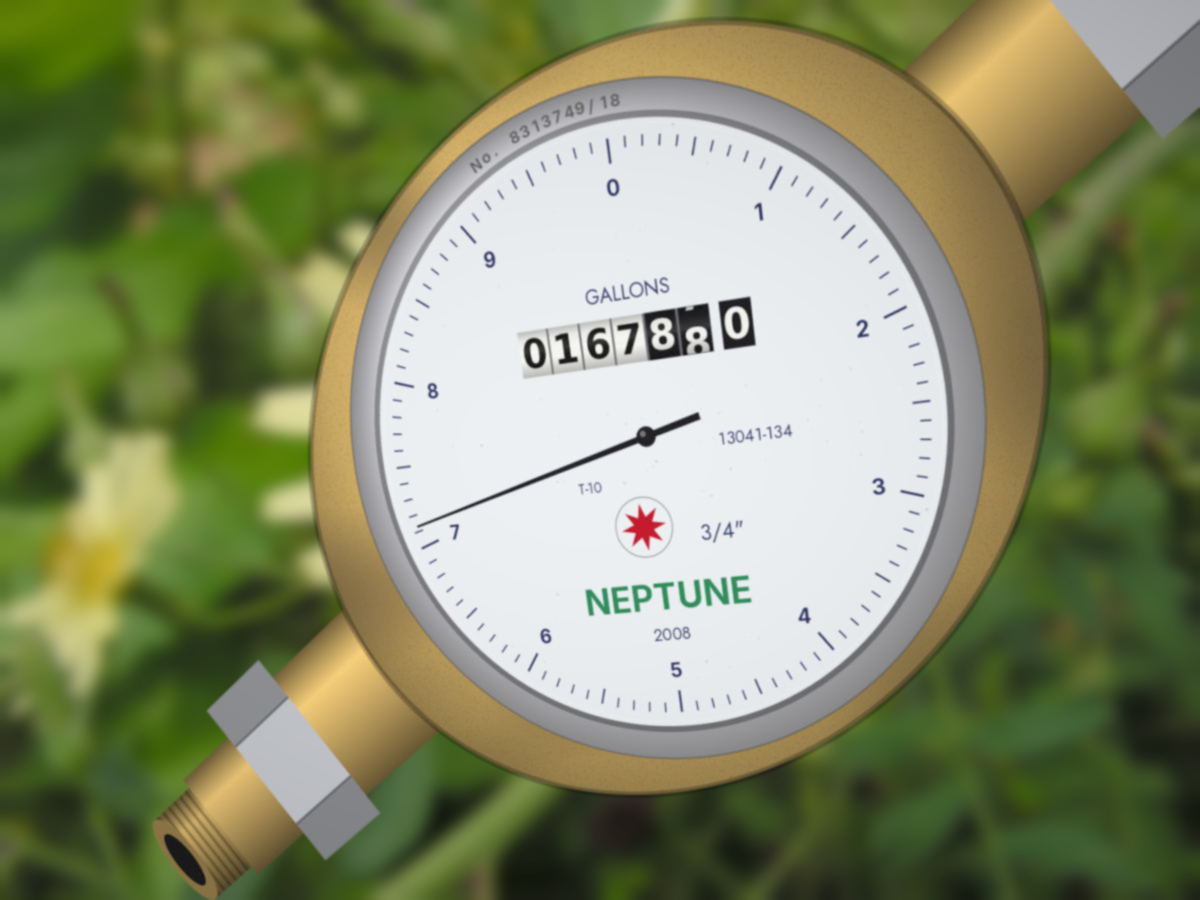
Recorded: 167877.1 gal
